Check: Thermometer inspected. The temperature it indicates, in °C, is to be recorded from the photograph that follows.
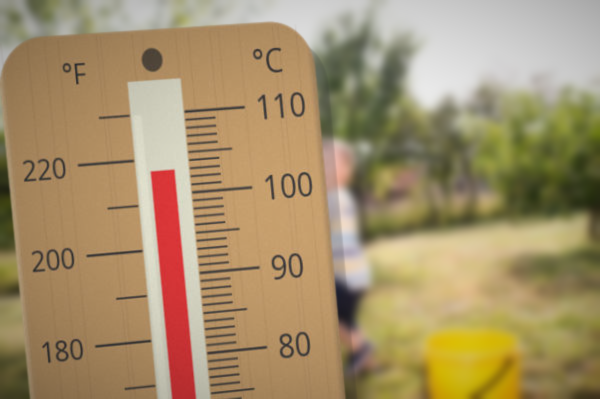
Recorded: 103 °C
